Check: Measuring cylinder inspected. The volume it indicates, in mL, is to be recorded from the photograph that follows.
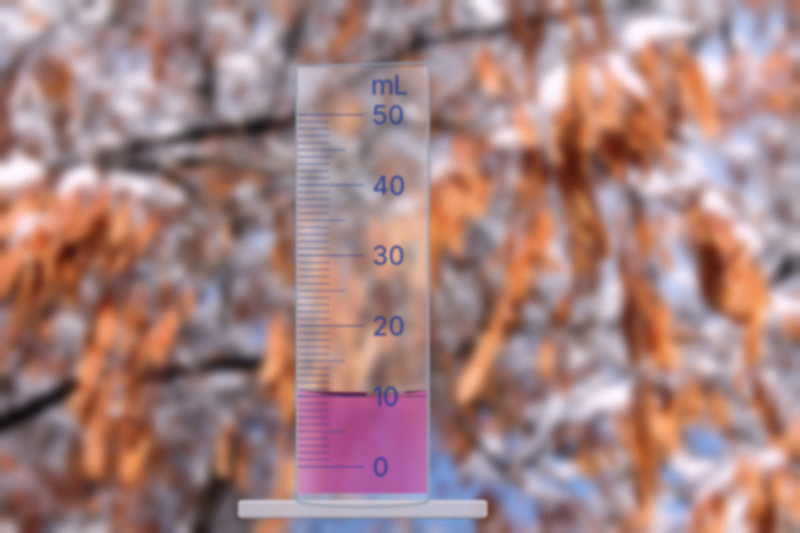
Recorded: 10 mL
